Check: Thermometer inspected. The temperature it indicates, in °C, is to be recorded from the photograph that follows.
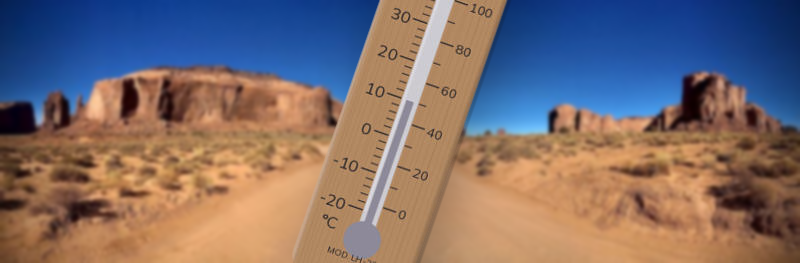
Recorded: 10 °C
